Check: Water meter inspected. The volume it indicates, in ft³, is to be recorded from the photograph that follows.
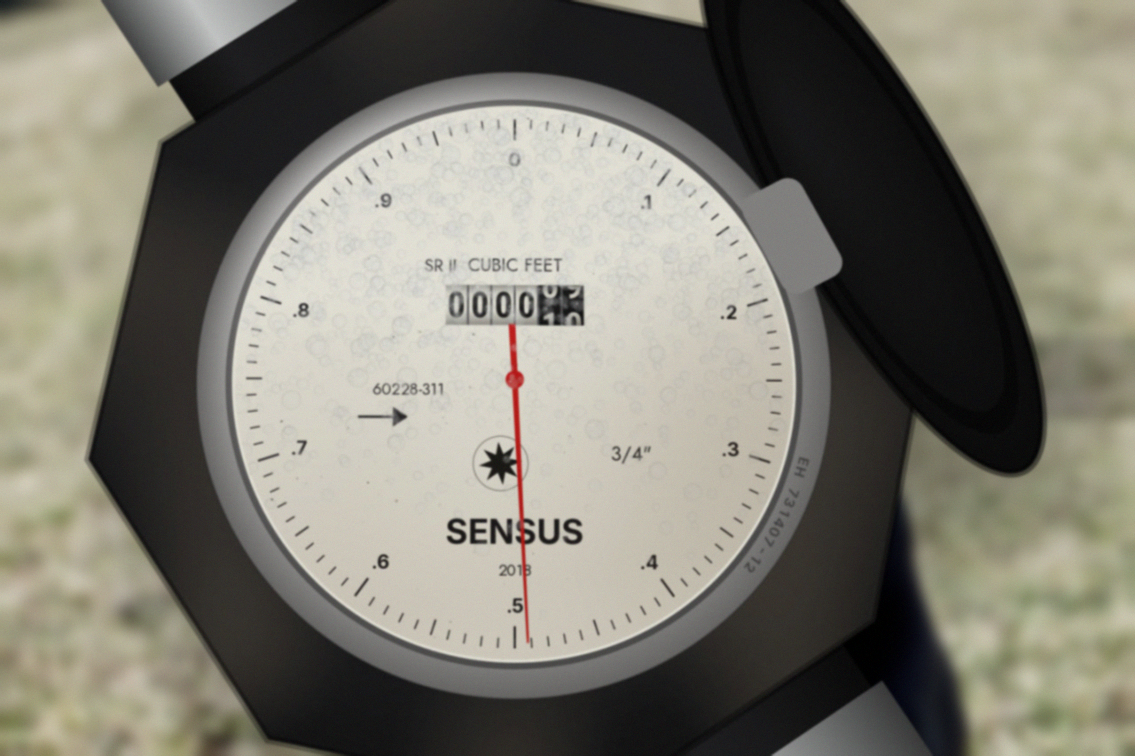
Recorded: 9.49 ft³
